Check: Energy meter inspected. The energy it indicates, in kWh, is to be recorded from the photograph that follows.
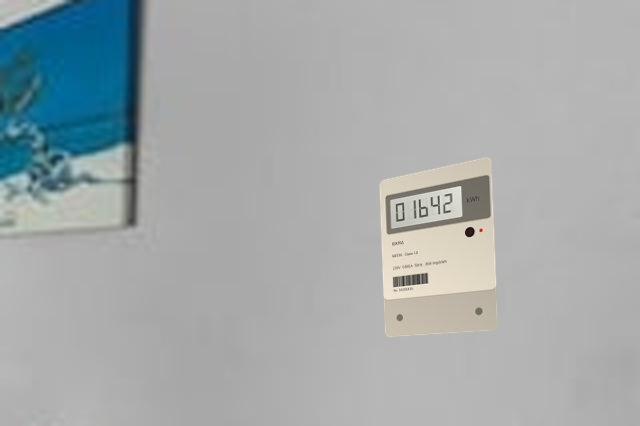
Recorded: 1642 kWh
